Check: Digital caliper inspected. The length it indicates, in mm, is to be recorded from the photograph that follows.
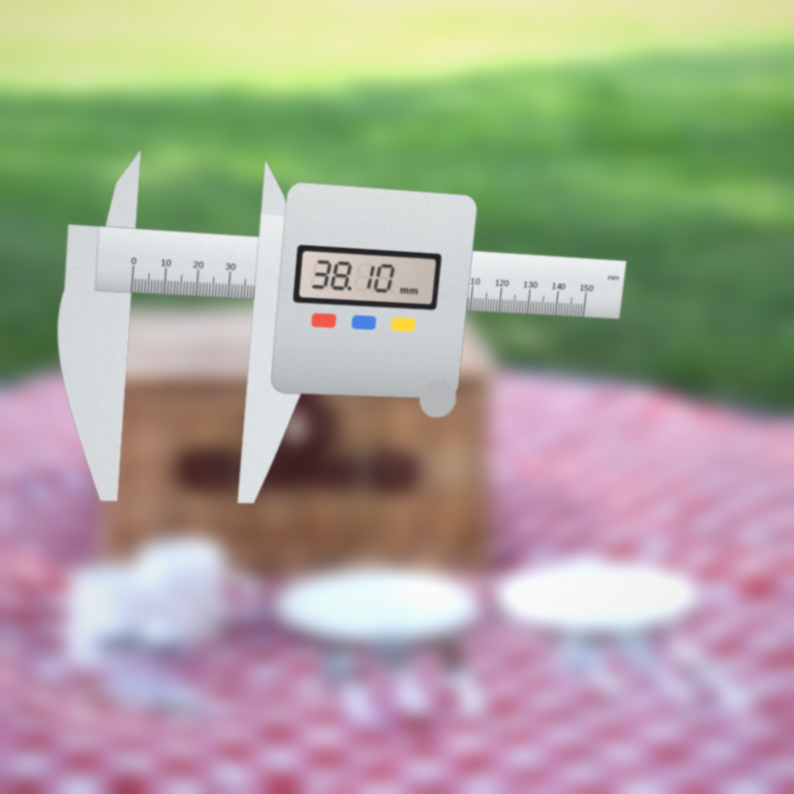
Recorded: 38.10 mm
